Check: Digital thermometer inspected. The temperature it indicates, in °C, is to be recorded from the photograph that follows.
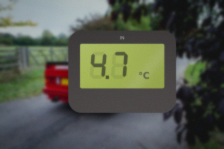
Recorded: 4.7 °C
